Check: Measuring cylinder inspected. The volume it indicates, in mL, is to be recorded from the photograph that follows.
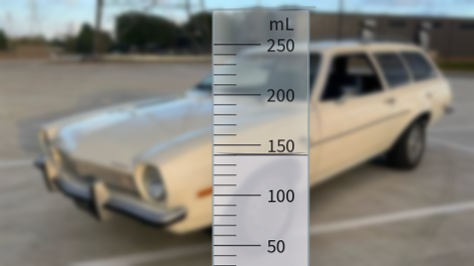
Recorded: 140 mL
